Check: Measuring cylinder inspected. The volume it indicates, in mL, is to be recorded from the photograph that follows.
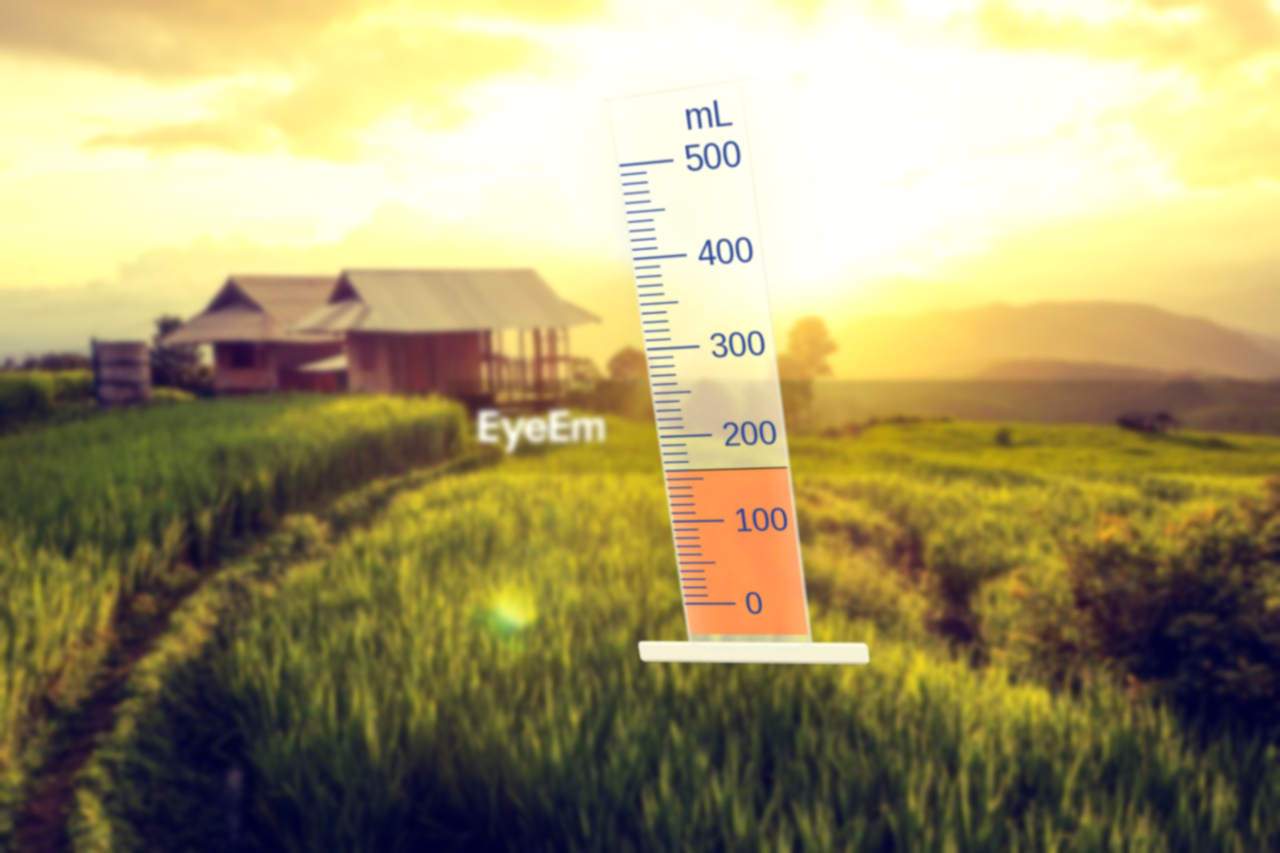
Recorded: 160 mL
